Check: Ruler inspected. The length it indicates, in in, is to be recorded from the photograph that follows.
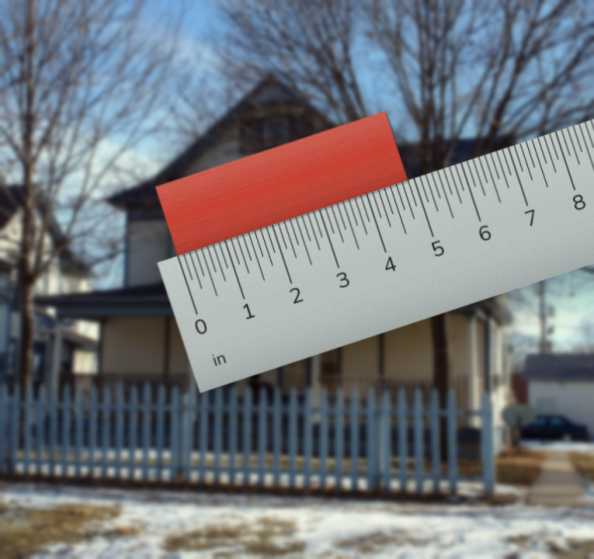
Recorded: 4.875 in
